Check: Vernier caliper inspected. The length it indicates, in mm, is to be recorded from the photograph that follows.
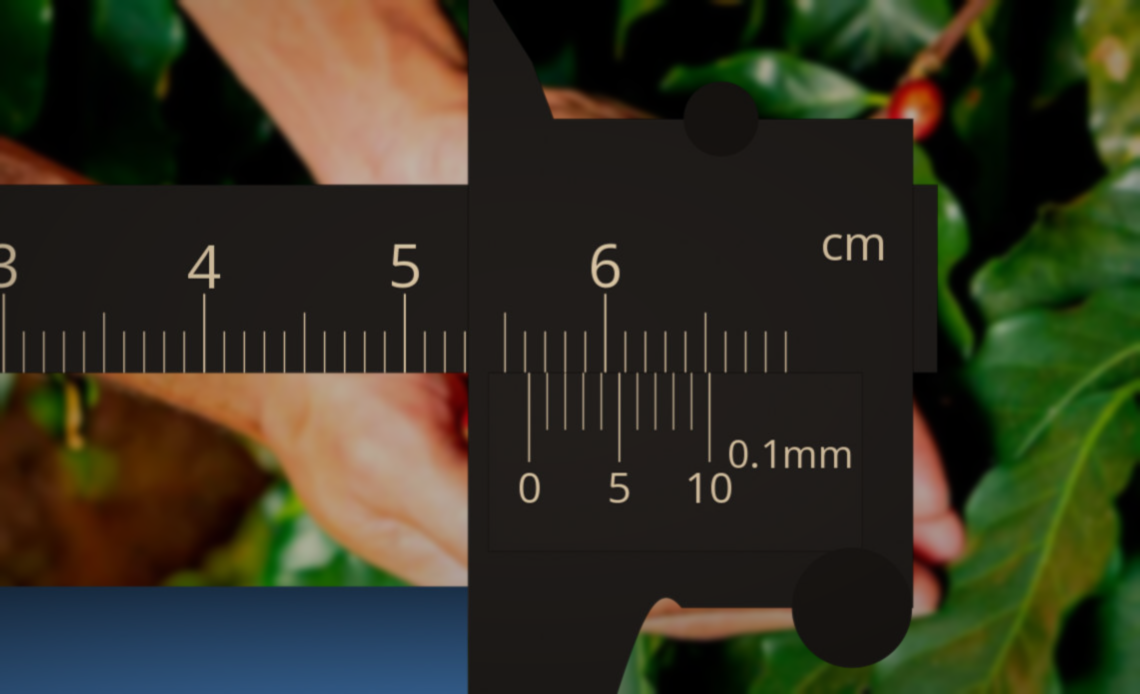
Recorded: 56.2 mm
